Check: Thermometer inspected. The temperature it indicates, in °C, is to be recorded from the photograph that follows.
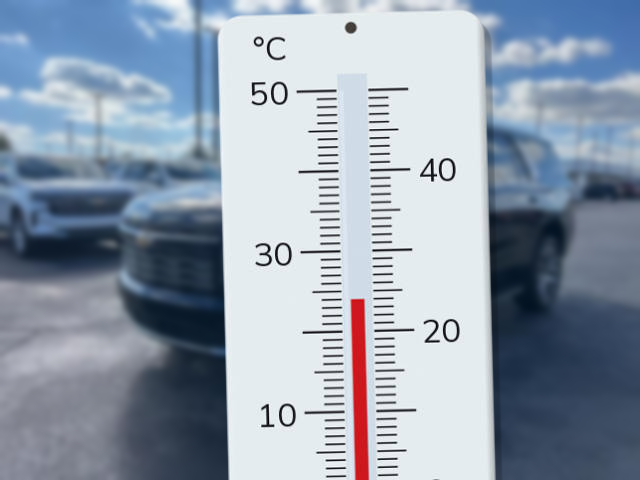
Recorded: 24 °C
